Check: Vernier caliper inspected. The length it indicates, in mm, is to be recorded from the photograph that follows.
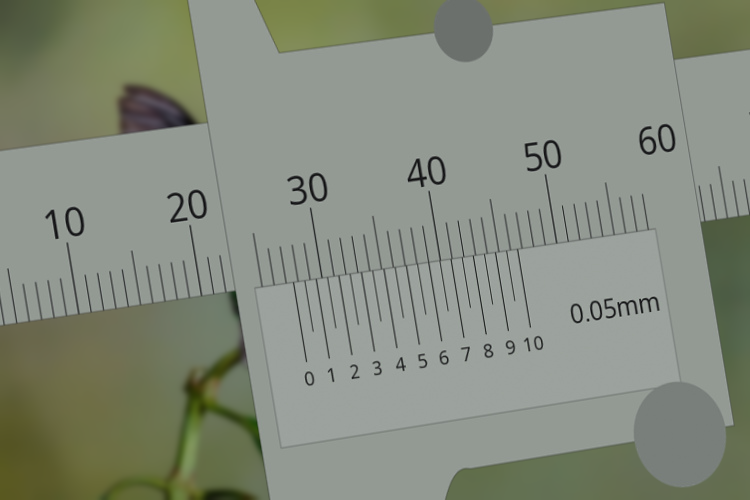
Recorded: 27.6 mm
